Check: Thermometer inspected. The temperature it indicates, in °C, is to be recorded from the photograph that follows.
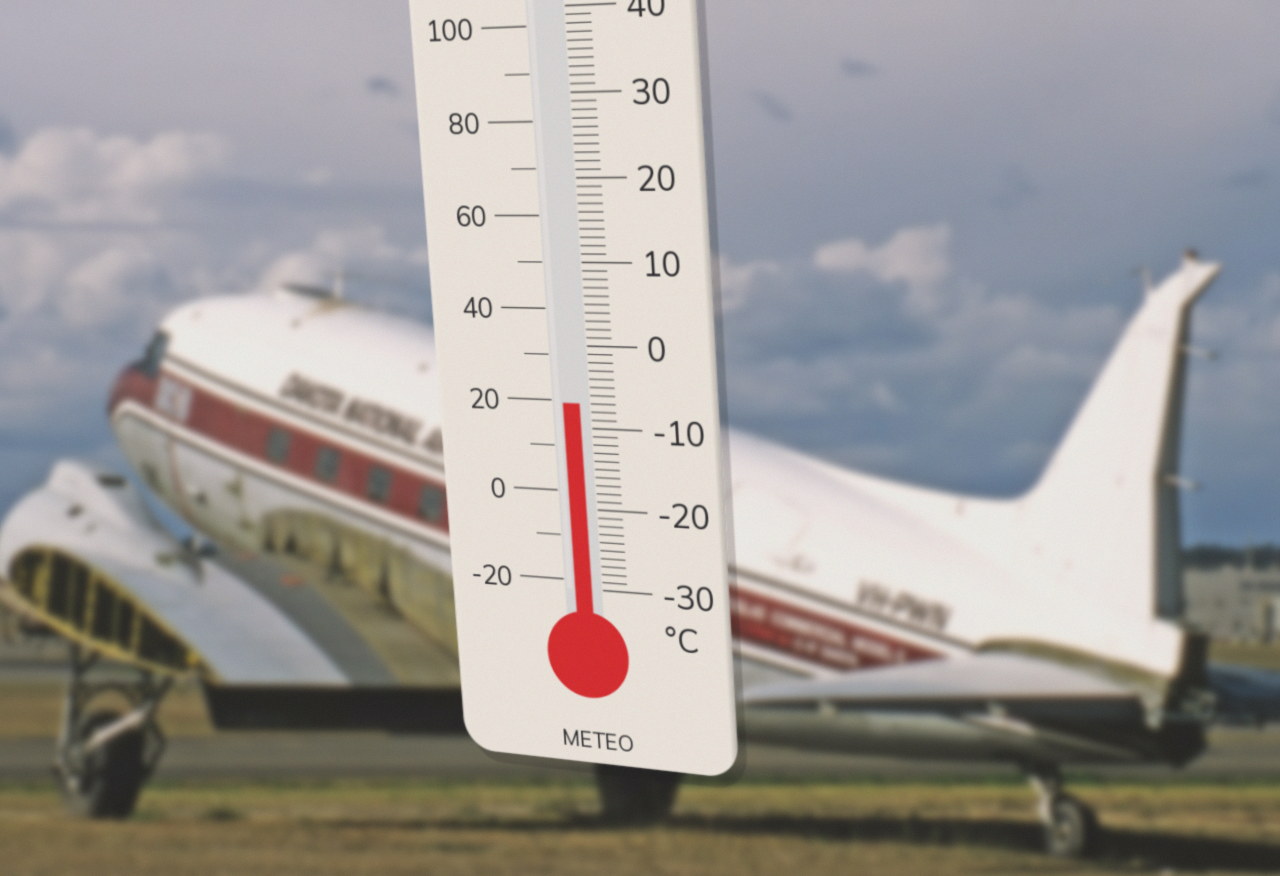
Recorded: -7 °C
